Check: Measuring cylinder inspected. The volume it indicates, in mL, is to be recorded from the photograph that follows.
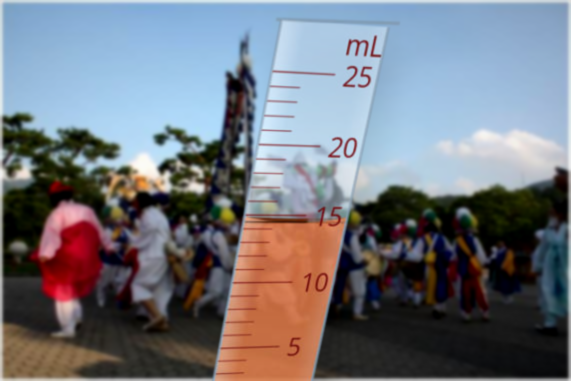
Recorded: 14.5 mL
